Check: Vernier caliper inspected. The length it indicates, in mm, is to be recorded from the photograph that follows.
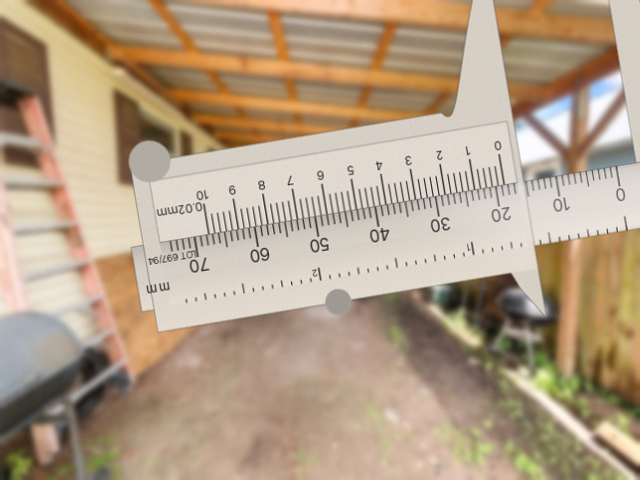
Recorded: 18.6 mm
